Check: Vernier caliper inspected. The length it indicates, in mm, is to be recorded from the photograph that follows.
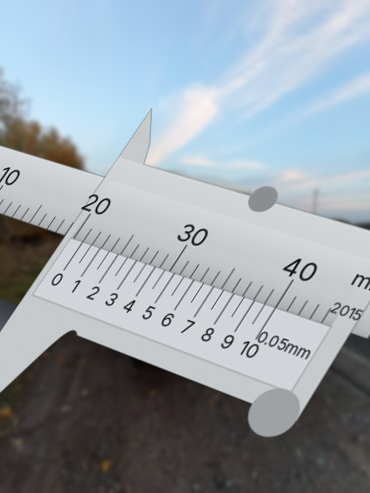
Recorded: 21.0 mm
